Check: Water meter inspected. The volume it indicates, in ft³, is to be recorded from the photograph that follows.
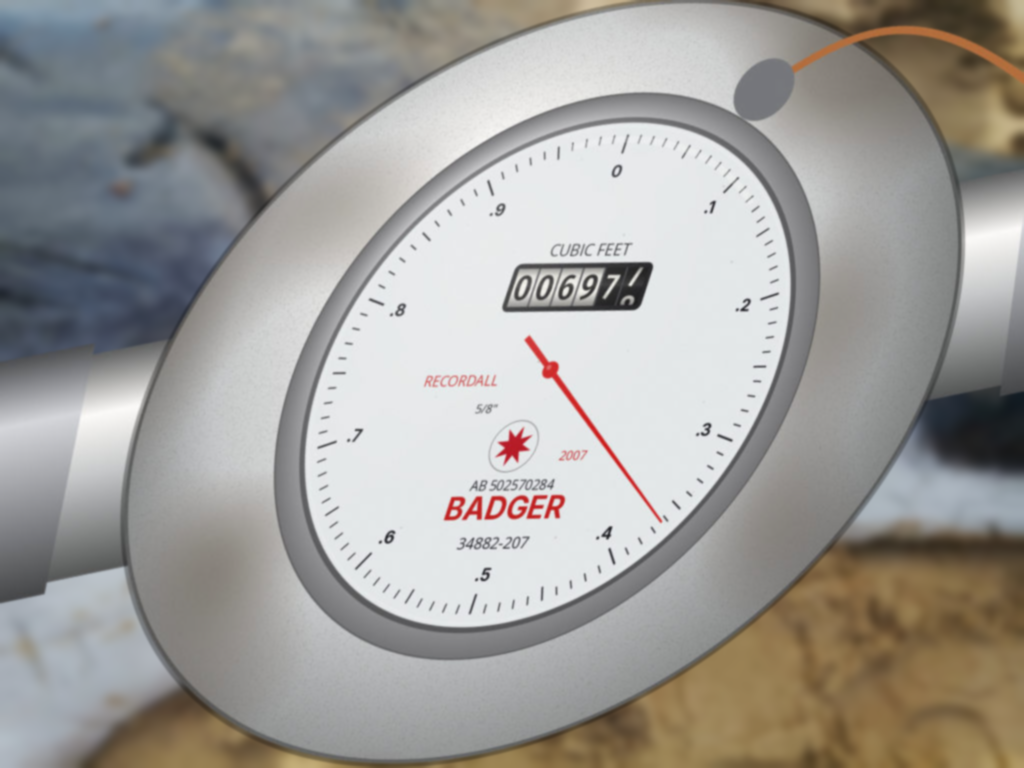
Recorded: 6977.36 ft³
